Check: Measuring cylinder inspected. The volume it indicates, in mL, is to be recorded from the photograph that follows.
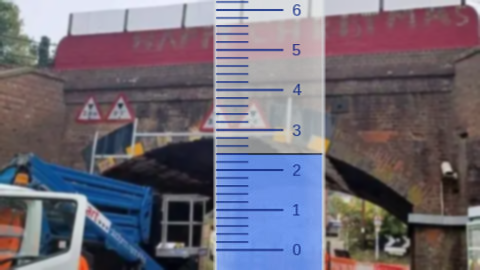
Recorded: 2.4 mL
